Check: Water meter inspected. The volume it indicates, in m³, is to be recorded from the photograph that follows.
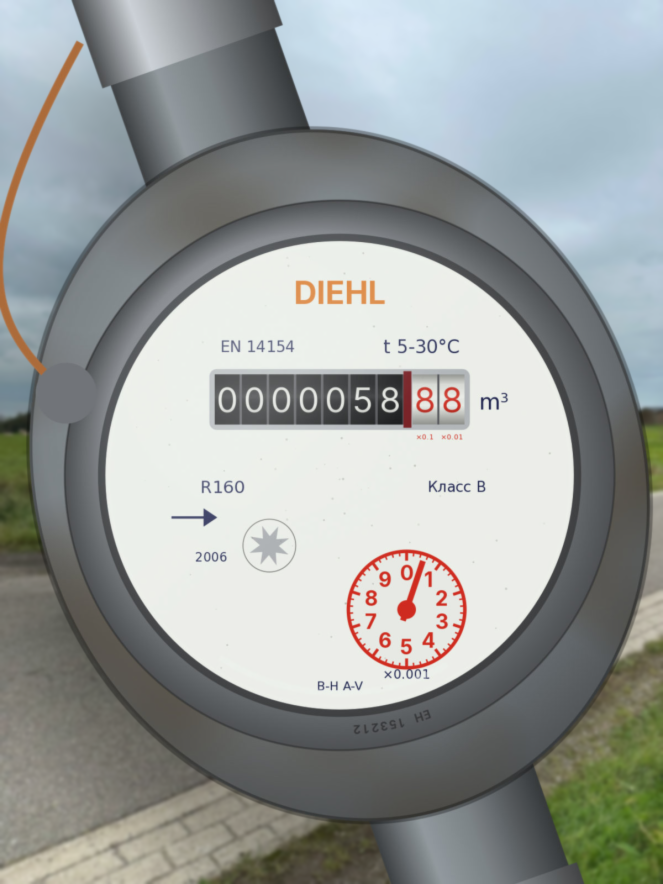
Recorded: 58.880 m³
